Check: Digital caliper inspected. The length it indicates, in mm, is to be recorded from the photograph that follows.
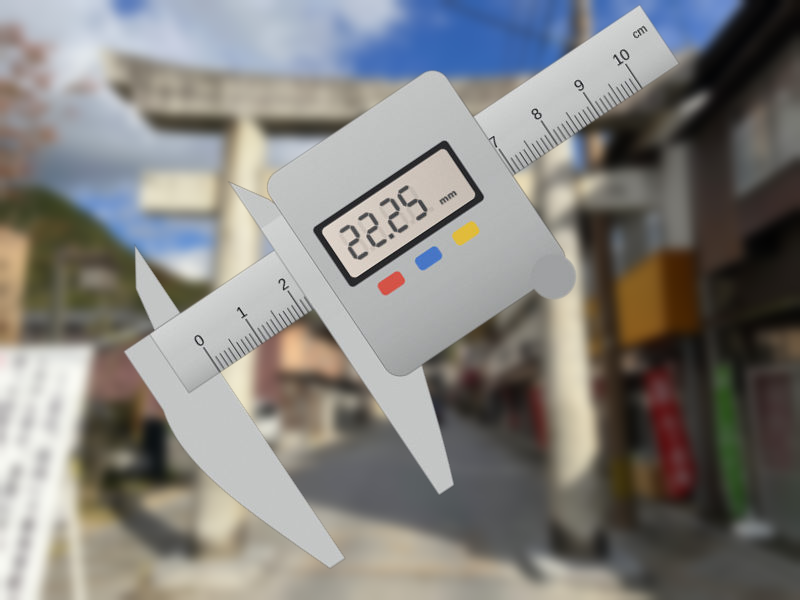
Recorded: 22.25 mm
